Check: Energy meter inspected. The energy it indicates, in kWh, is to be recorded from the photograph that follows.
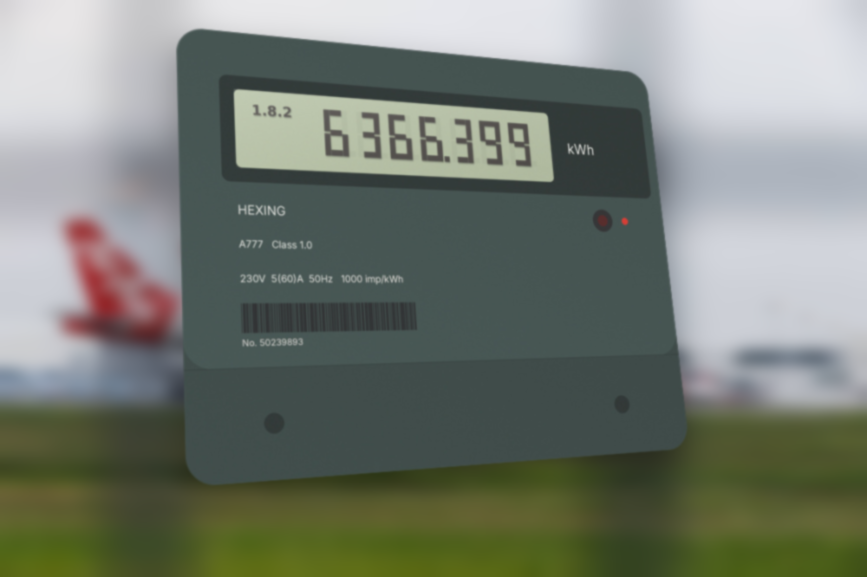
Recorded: 6366.399 kWh
